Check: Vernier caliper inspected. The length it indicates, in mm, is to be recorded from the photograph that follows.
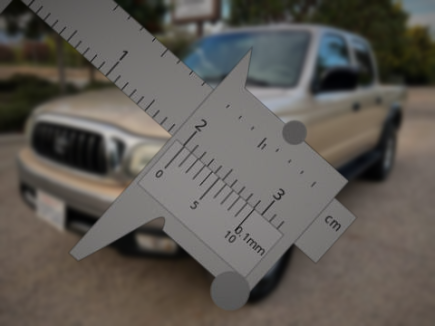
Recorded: 20.1 mm
